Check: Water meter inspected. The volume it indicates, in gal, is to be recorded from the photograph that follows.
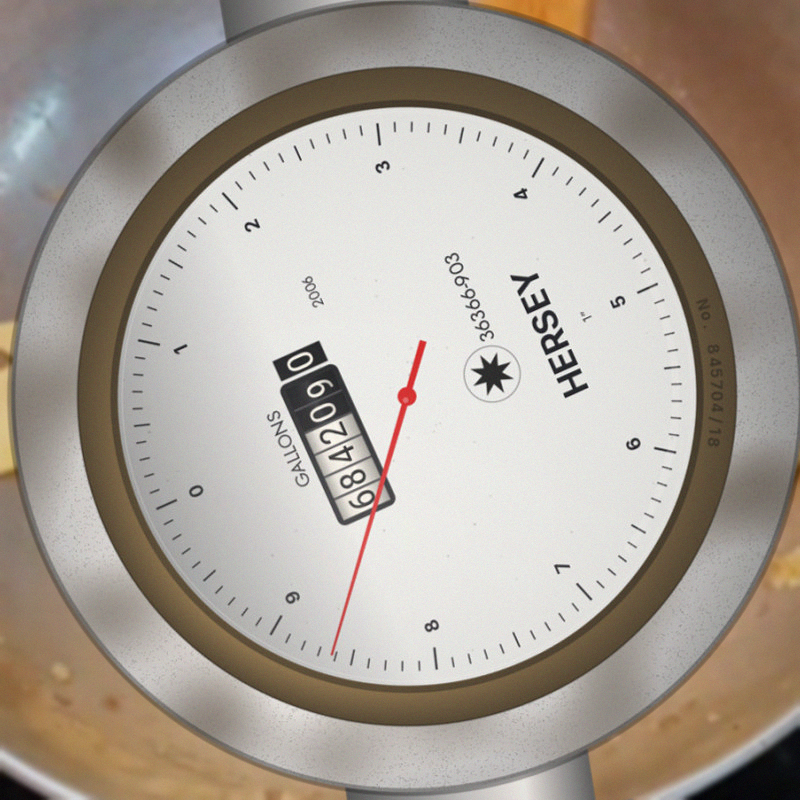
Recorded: 6842088.6 gal
